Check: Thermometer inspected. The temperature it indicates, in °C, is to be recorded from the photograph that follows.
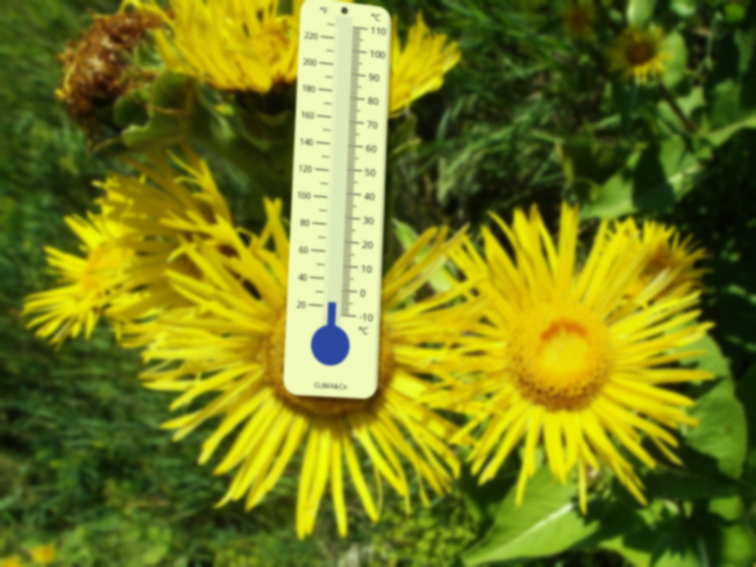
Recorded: -5 °C
